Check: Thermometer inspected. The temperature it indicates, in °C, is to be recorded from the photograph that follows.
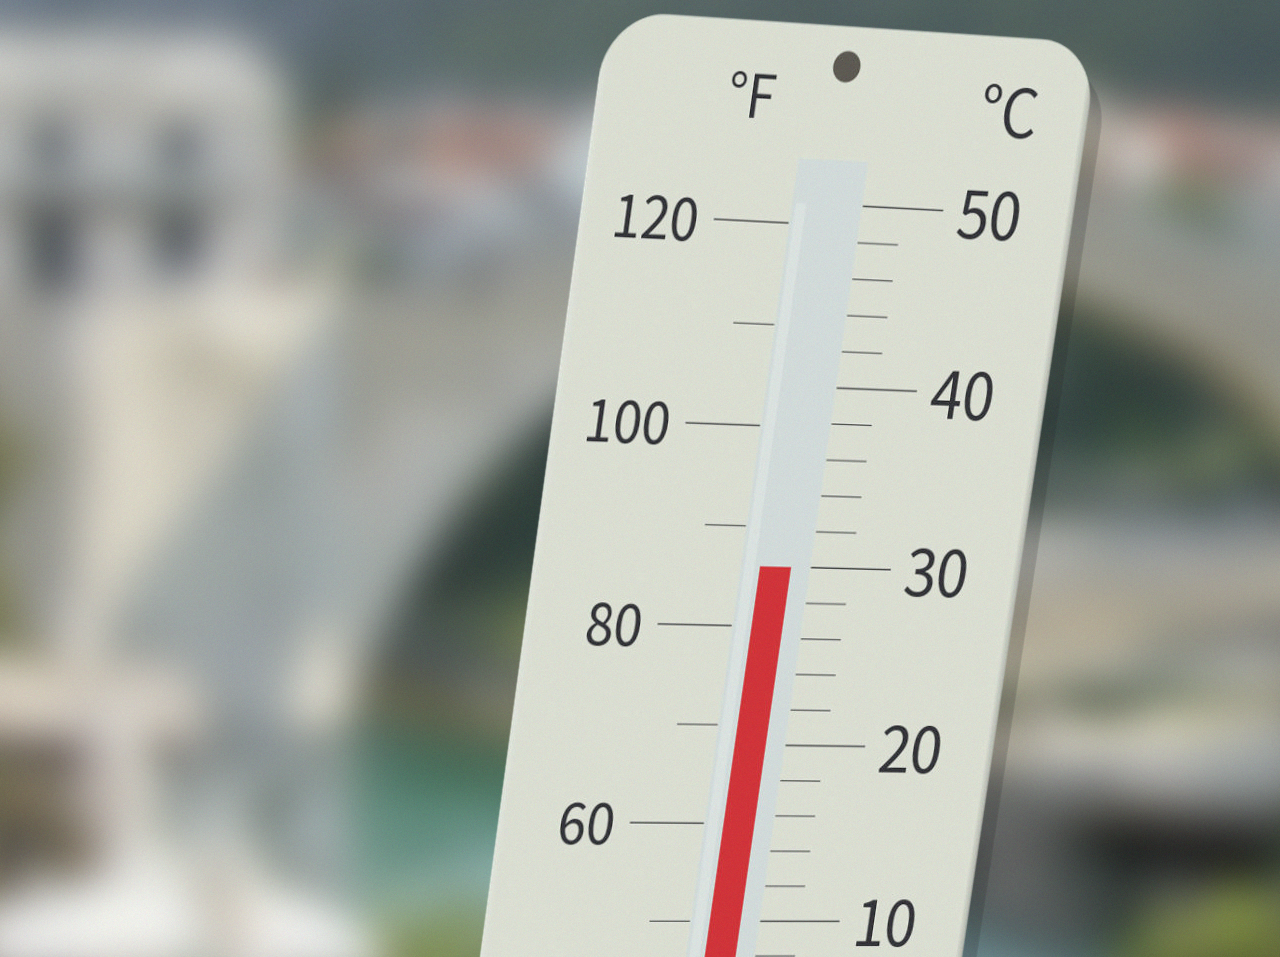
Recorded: 30 °C
